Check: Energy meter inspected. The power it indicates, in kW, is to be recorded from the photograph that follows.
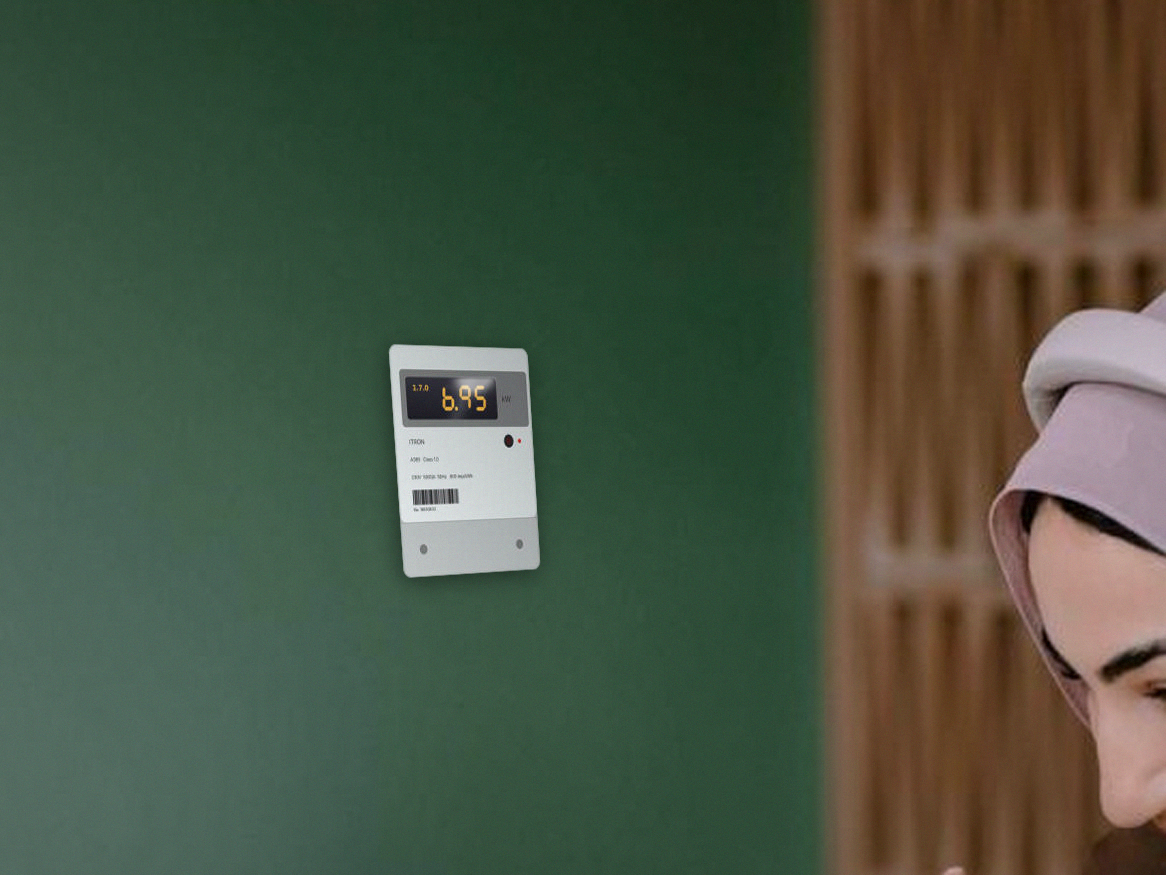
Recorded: 6.95 kW
